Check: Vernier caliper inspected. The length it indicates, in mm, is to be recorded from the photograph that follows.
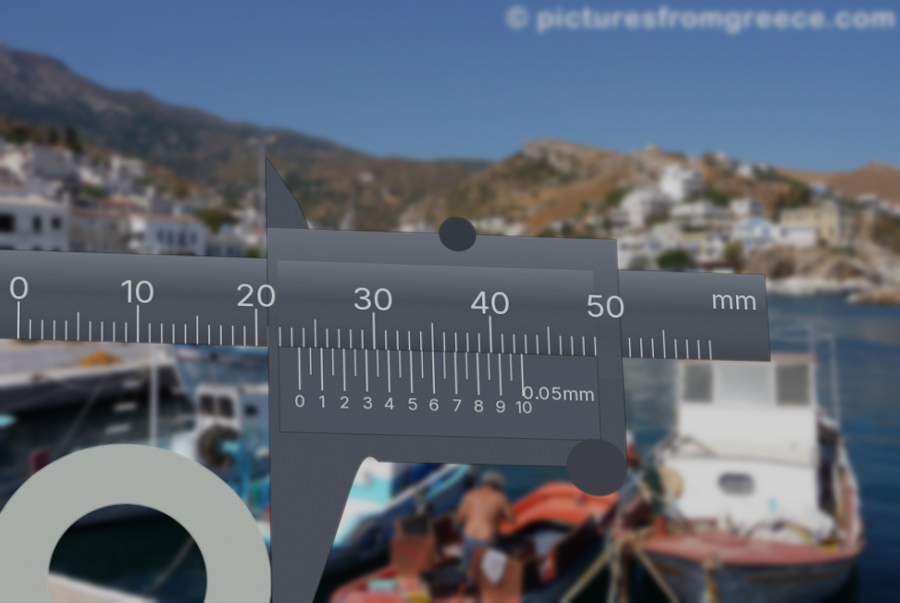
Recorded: 23.6 mm
